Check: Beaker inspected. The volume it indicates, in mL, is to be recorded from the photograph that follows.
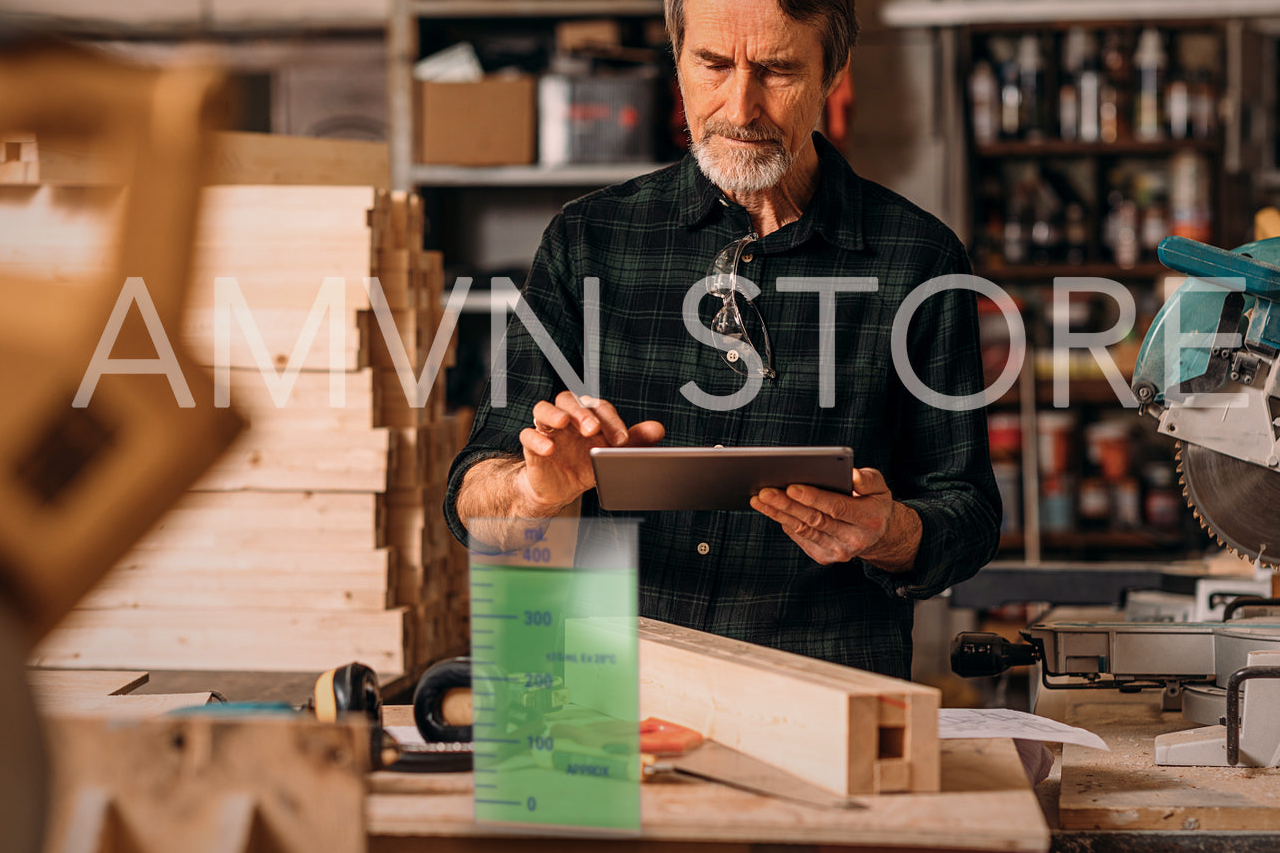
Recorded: 375 mL
